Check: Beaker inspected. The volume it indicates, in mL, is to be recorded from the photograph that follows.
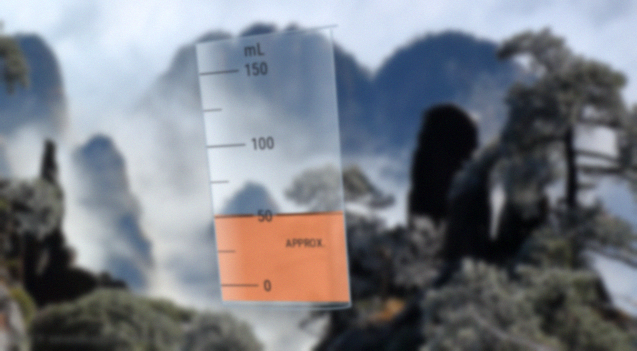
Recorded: 50 mL
